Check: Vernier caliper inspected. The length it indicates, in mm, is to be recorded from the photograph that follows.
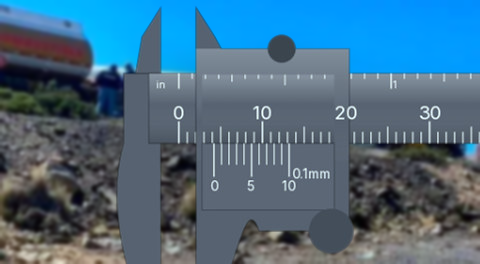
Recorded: 4.2 mm
